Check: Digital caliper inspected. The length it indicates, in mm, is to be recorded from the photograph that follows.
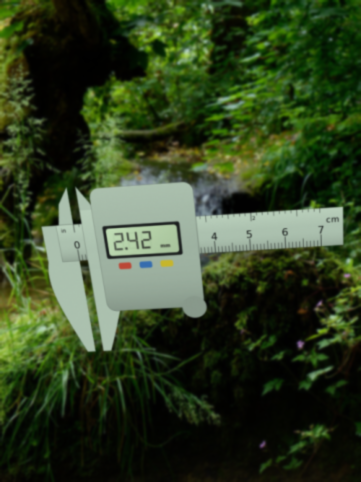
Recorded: 2.42 mm
